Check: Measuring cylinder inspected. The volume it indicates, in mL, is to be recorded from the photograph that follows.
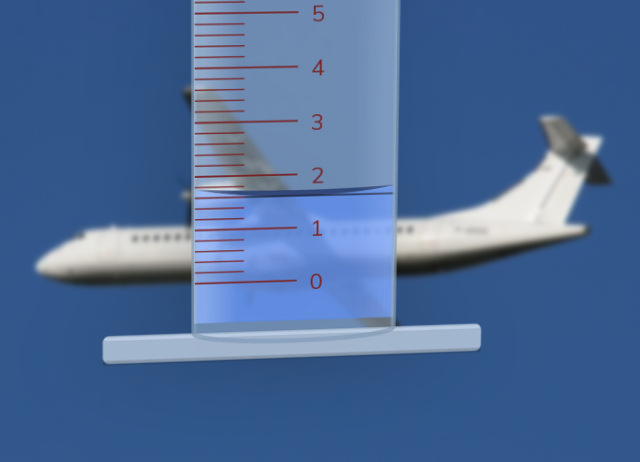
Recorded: 1.6 mL
